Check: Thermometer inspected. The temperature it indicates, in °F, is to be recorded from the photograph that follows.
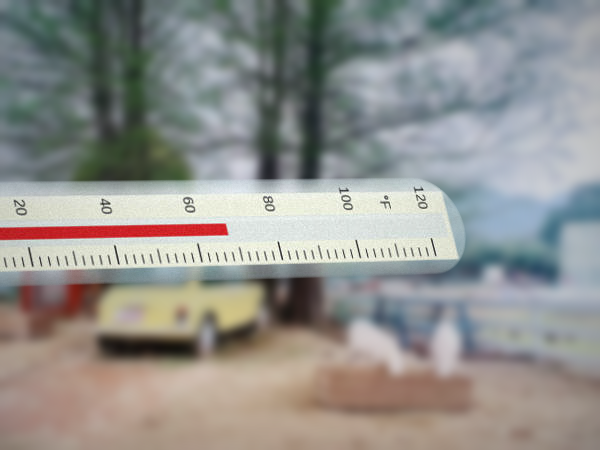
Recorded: 68 °F
